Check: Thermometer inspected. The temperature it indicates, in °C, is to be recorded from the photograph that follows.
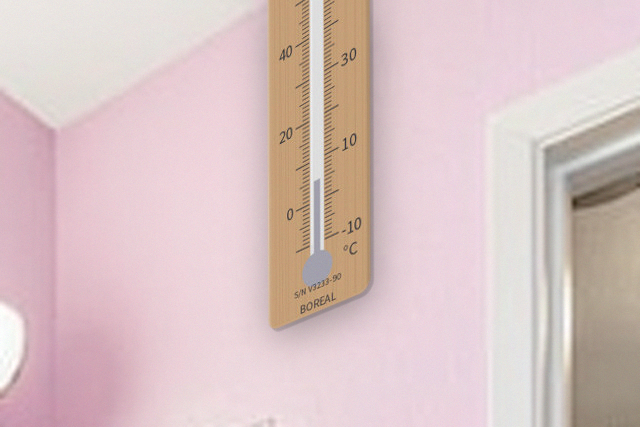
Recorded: 5 °C
